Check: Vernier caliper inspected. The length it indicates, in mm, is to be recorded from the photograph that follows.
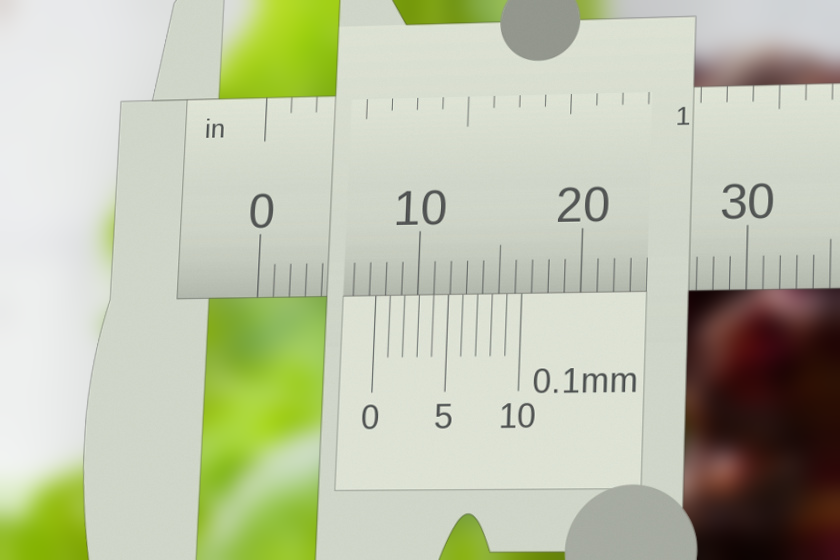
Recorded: 7.4 mm
